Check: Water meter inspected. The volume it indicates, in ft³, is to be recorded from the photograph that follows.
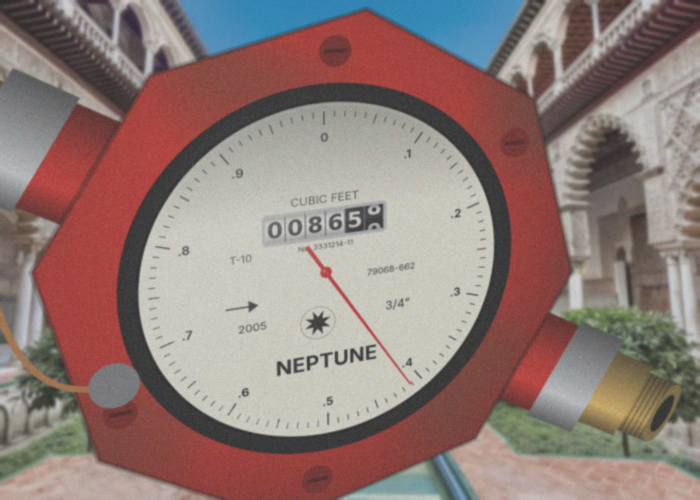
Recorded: 8658.41 ft³
